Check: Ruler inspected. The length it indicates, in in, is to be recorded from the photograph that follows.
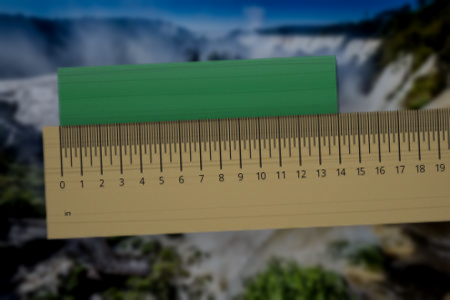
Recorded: 14 in
